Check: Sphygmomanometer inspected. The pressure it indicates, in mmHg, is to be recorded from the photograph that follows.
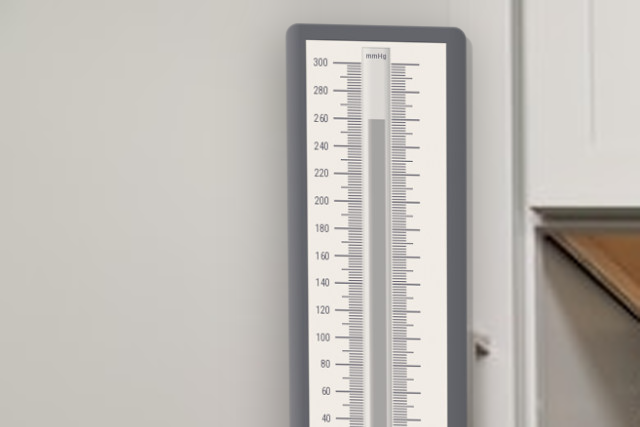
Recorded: 260 mmHg
